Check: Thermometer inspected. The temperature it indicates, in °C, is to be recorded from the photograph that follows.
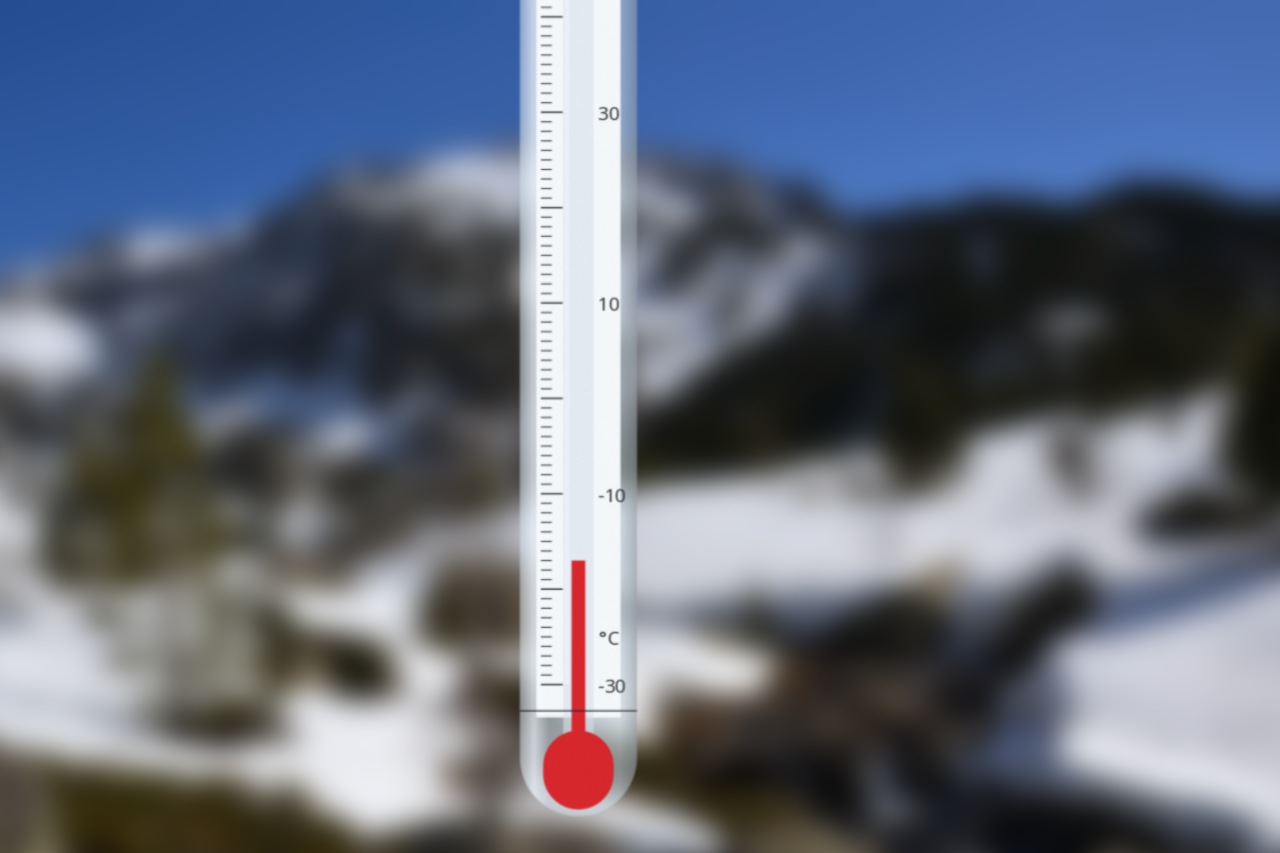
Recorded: -17 °C
